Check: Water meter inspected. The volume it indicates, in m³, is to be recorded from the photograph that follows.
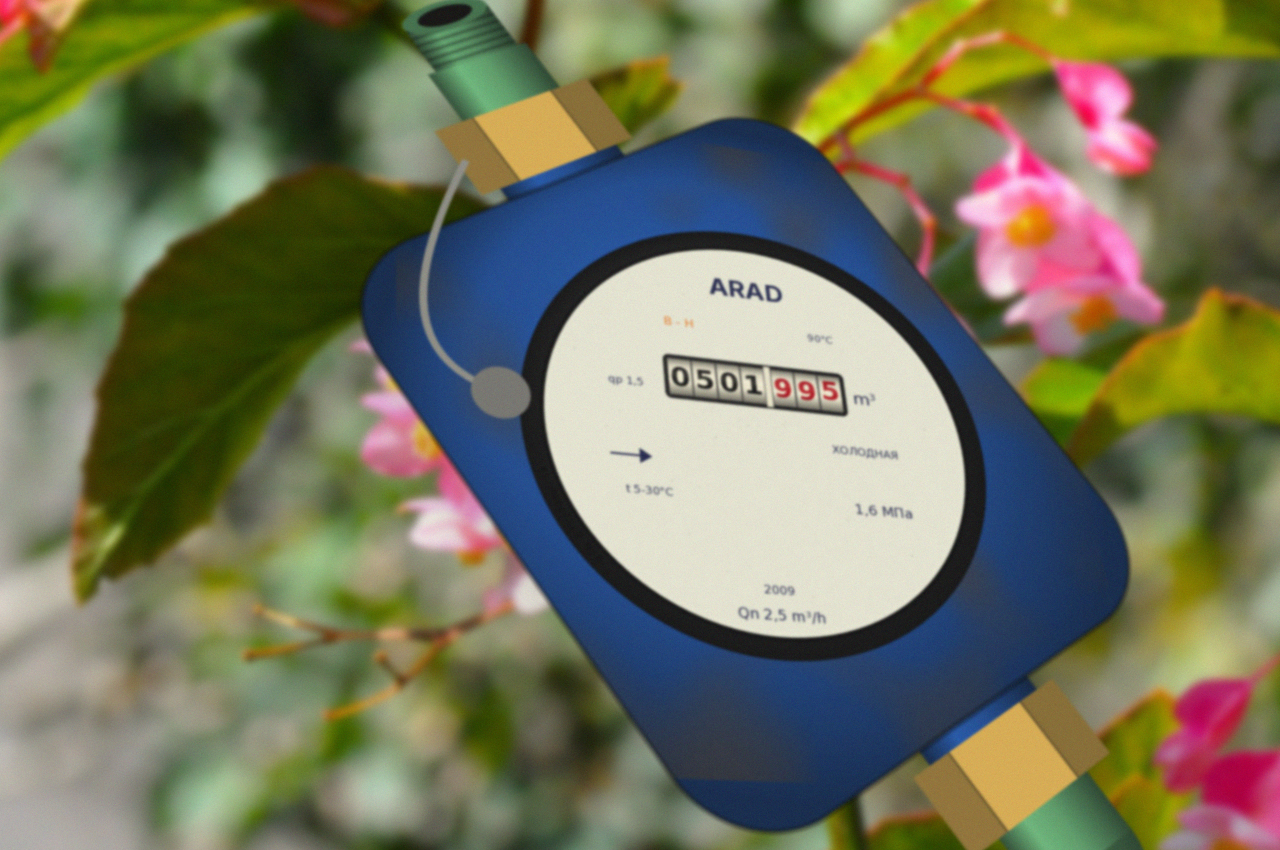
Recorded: 501.995 m³
